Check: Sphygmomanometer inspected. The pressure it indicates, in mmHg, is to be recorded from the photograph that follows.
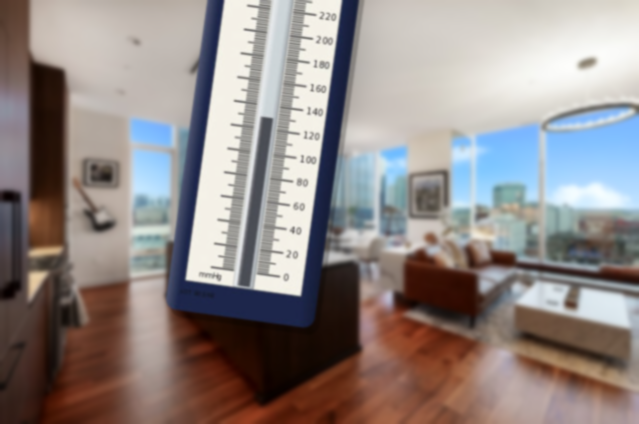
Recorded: 130 mmHg
